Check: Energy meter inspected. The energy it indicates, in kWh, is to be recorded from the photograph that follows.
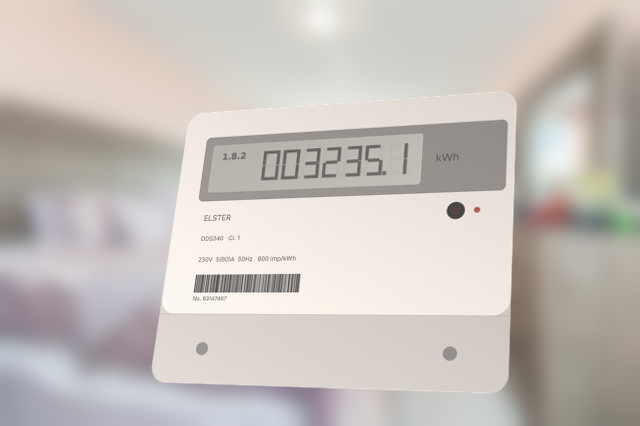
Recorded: 3235.1 kWh
